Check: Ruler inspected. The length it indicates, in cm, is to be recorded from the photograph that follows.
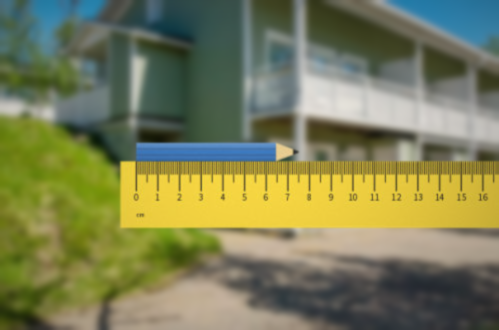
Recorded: 7.5 cm
